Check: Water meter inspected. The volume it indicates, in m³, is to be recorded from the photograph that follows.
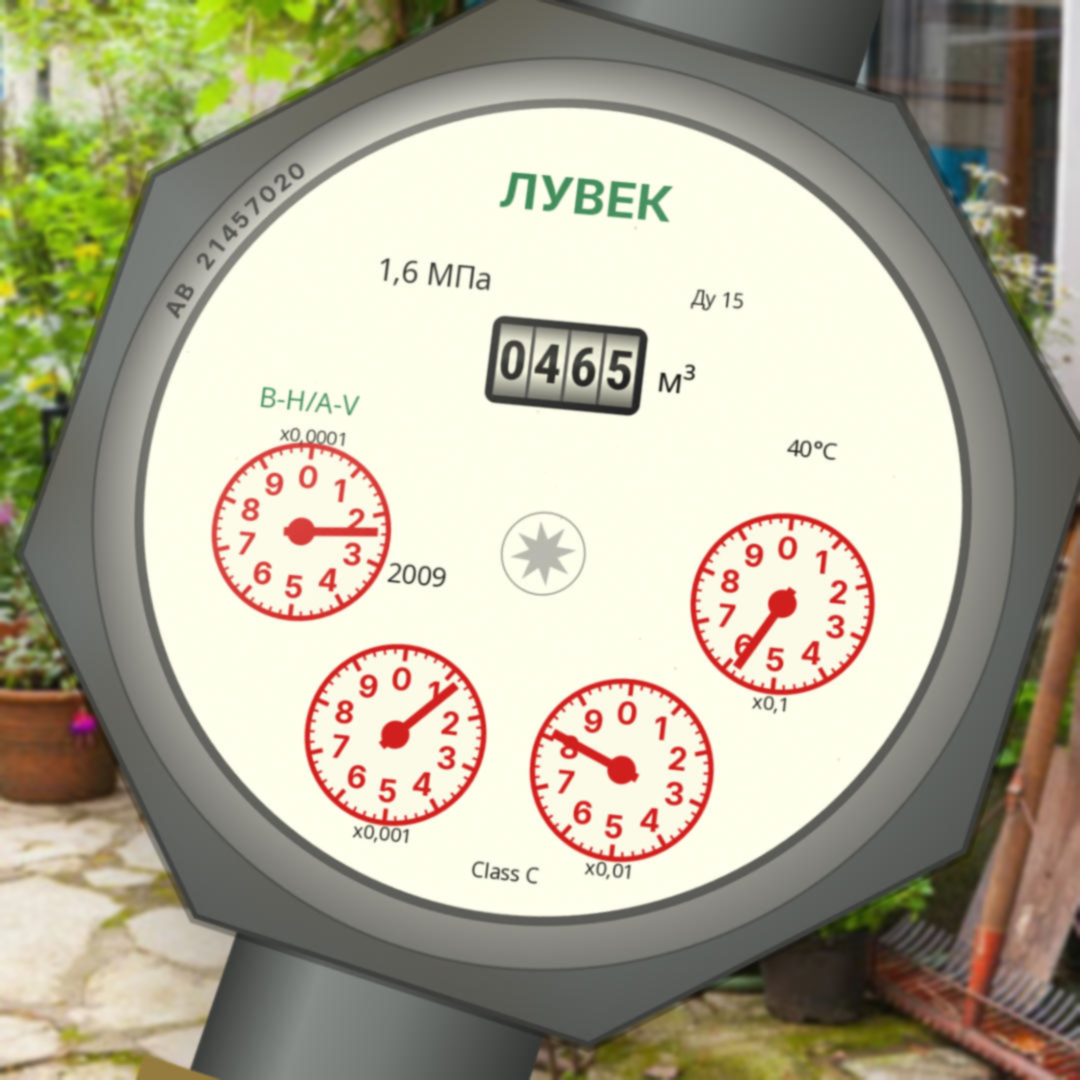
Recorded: 465.5812 m³
